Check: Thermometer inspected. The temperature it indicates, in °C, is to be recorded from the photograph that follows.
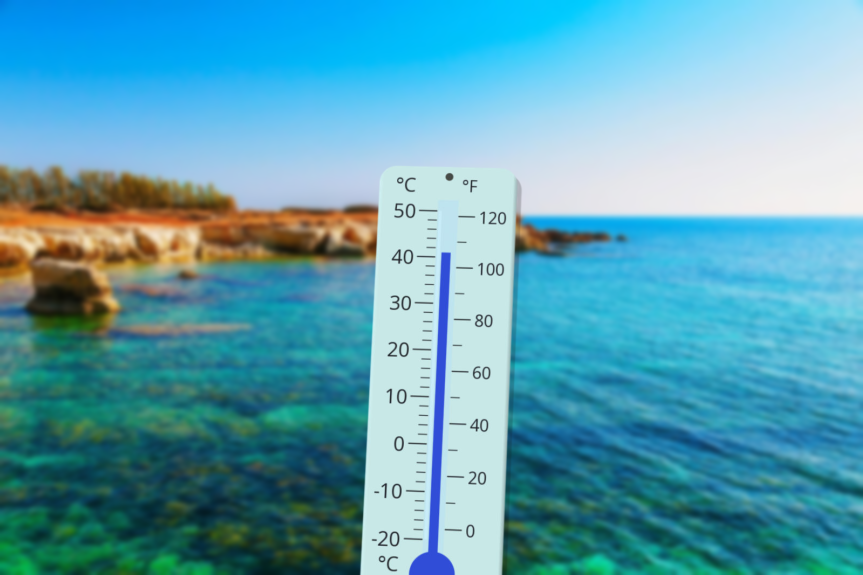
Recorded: 41 °C
